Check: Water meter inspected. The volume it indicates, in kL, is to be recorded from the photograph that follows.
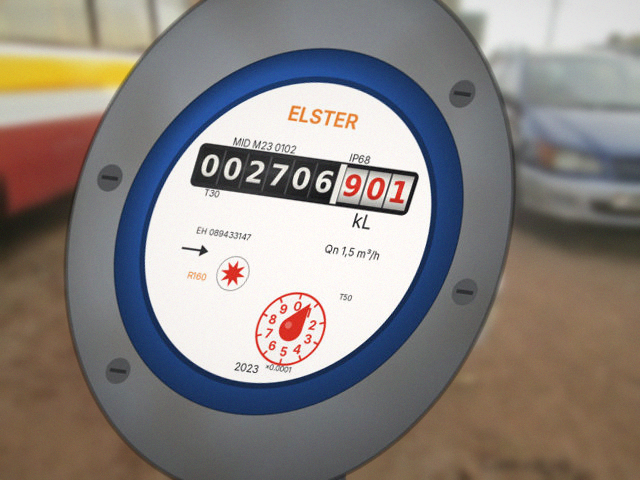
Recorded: 2706.9010 kL
